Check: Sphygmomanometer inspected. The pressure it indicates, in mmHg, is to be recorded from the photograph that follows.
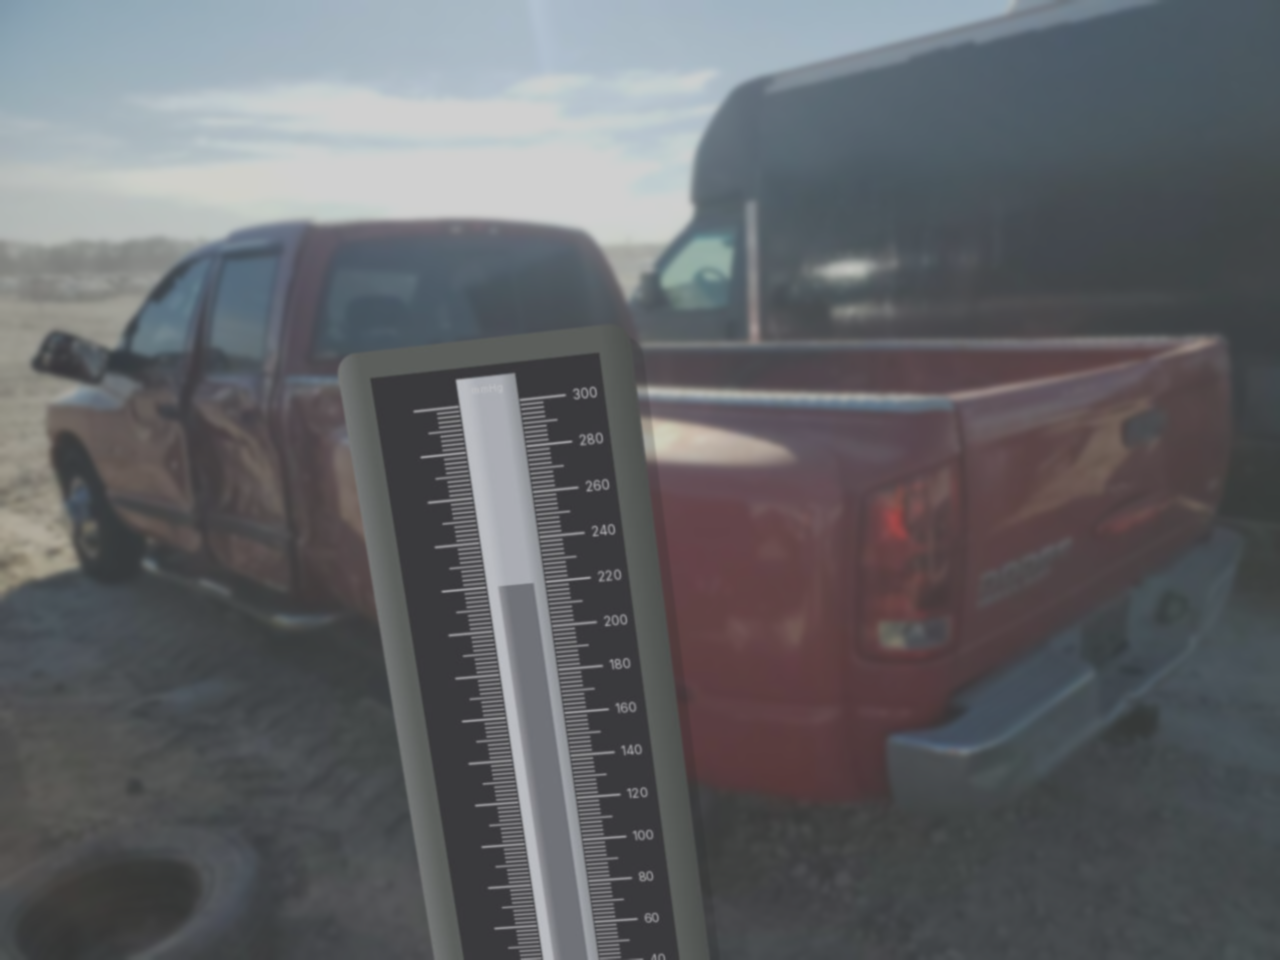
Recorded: 220 mmHg
